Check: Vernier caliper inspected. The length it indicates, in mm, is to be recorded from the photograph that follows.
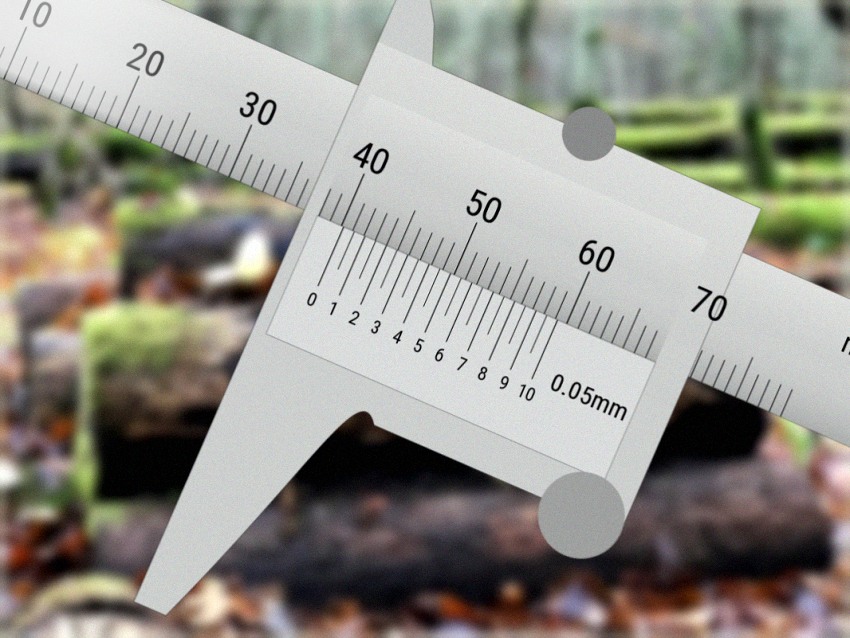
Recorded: 40.2 mm
